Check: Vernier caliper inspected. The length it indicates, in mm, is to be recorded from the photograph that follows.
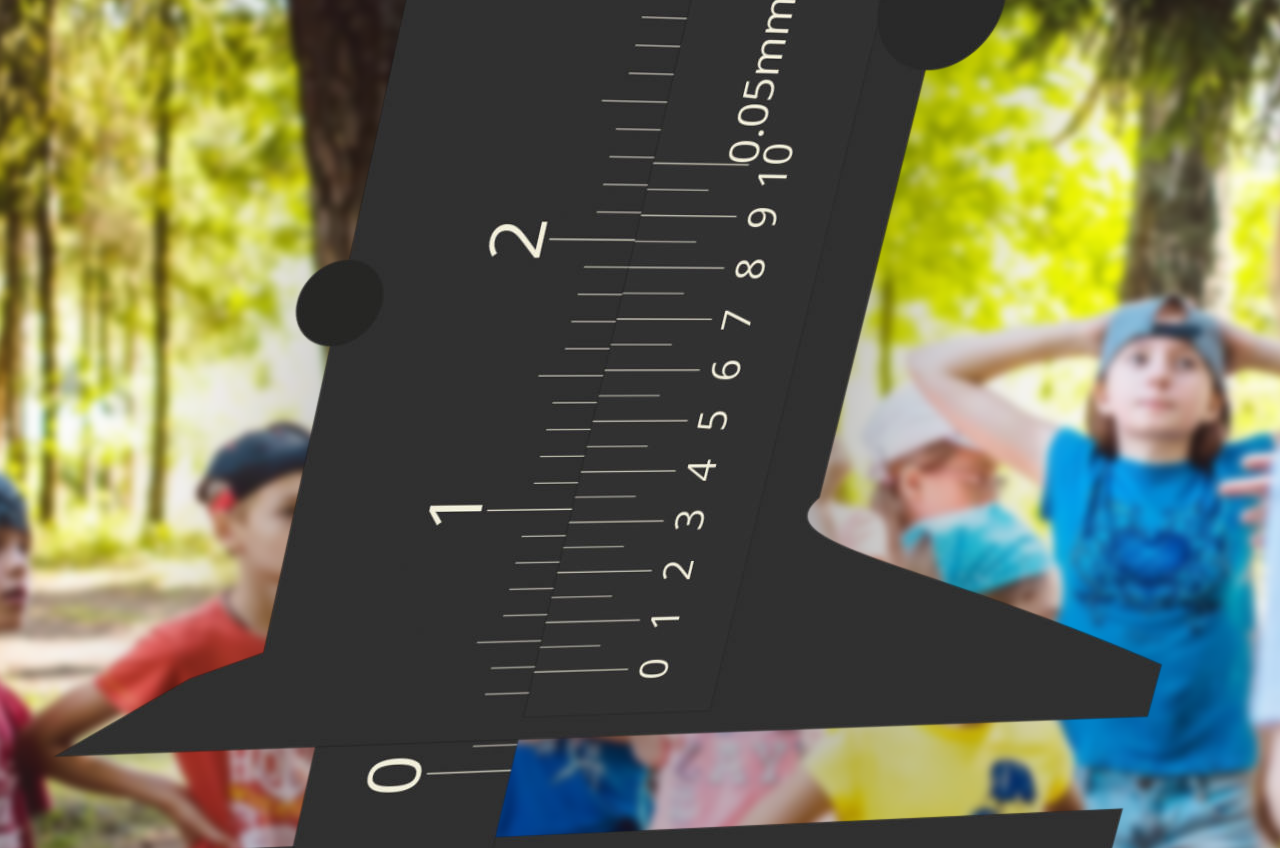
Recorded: 3.80 mm
